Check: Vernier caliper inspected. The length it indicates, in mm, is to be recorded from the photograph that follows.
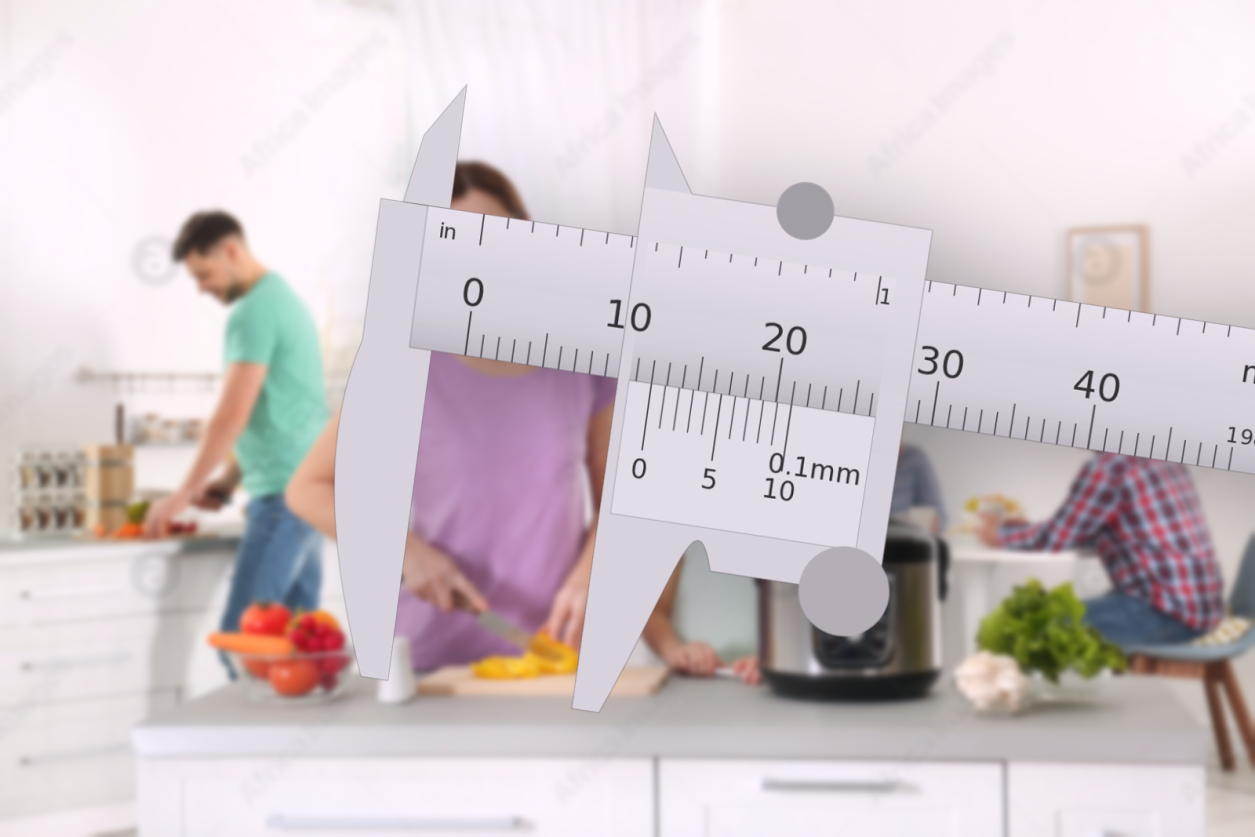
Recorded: 12.0 mm
